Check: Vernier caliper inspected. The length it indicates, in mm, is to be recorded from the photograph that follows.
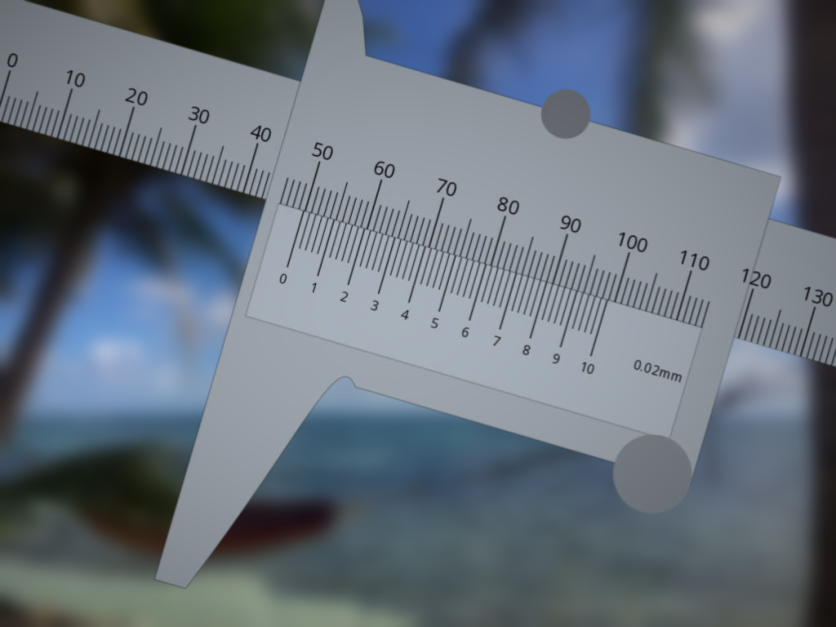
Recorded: 49.8 mm
